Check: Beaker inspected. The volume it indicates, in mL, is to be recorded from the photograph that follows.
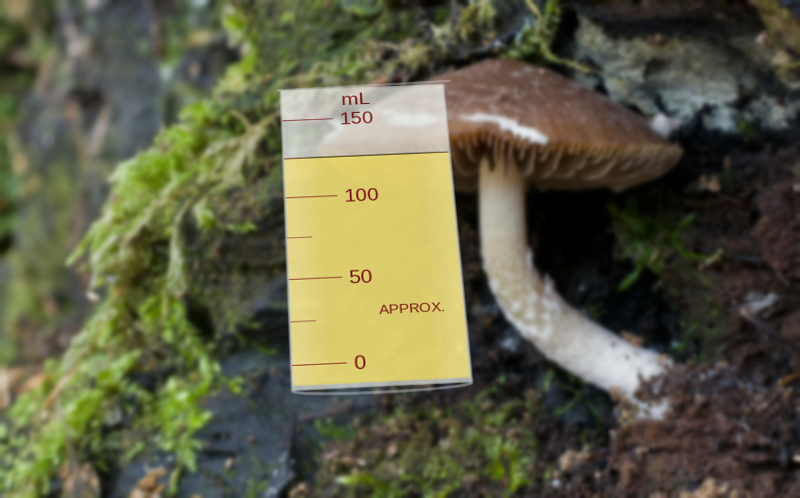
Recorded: 125 mL
